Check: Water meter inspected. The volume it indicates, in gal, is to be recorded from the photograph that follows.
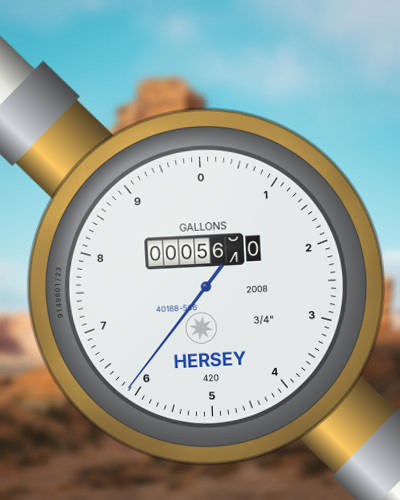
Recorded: 5636.1 gal
